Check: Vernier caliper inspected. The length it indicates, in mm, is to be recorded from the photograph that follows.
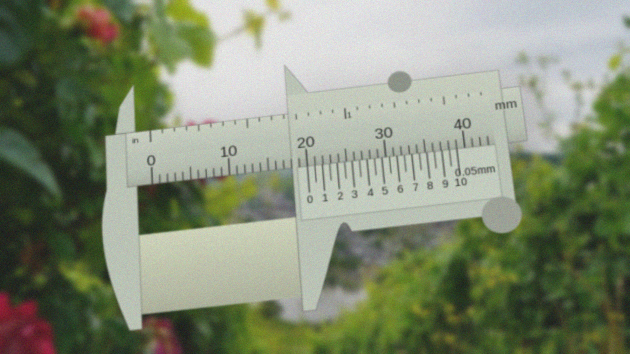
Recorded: 20.0 mm
